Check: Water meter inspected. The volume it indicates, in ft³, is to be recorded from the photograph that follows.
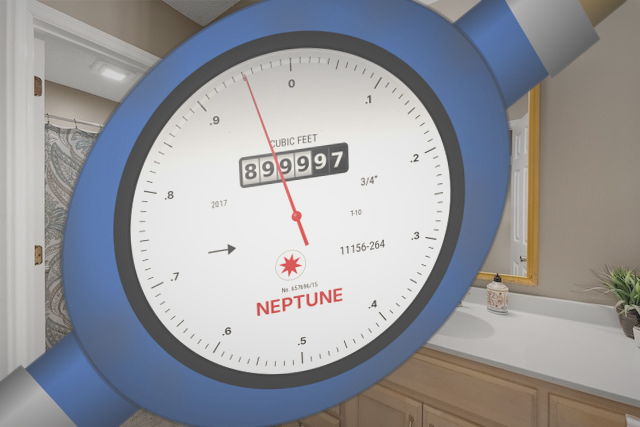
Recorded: 899996.95 ft³
